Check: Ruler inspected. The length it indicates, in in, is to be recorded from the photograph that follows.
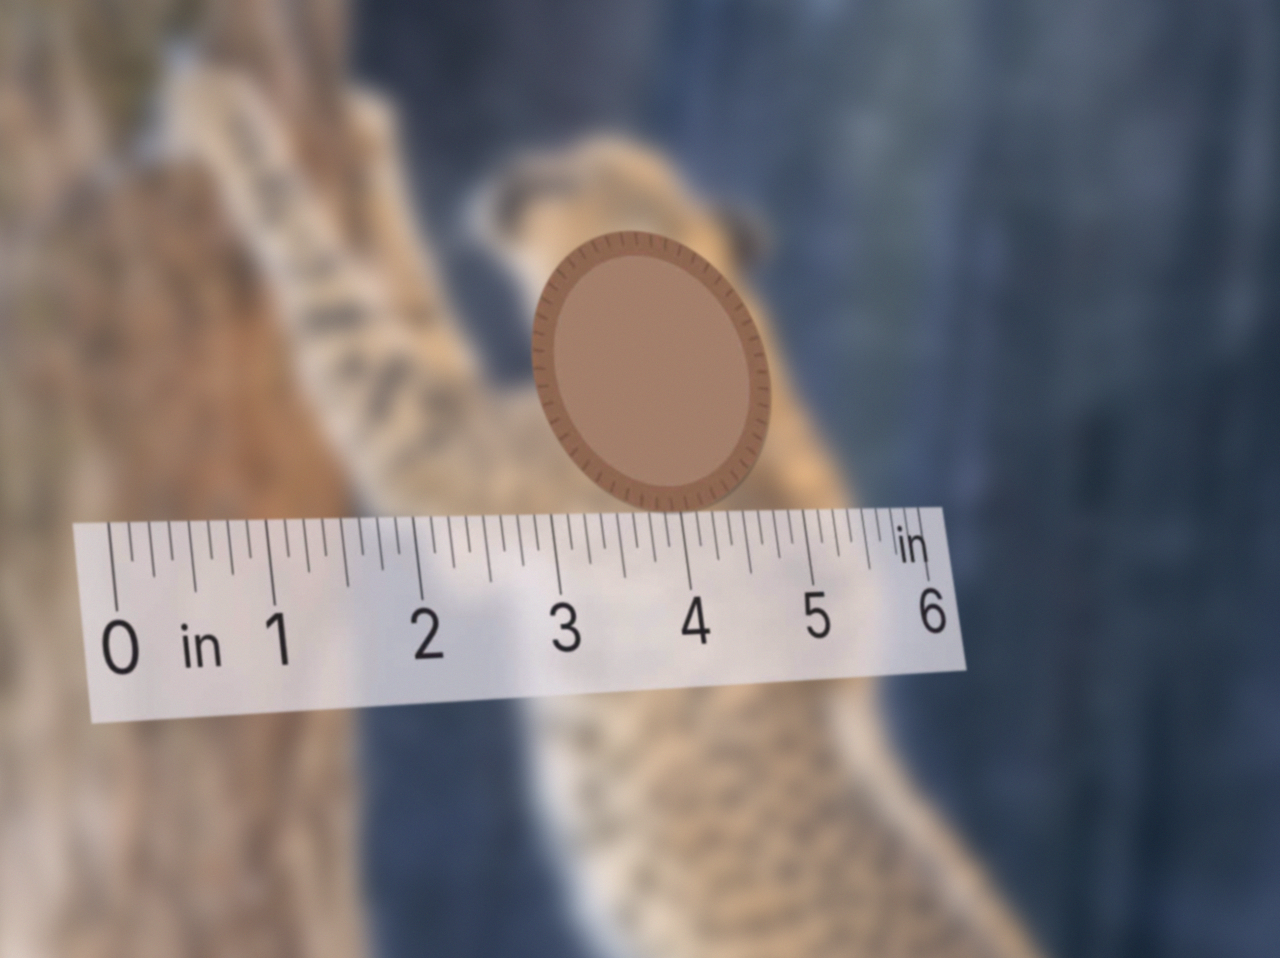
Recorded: 1.875 in
